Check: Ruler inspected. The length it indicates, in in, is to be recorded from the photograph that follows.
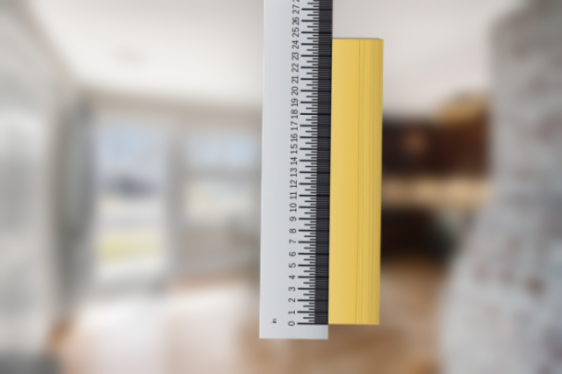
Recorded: 24.5 in
